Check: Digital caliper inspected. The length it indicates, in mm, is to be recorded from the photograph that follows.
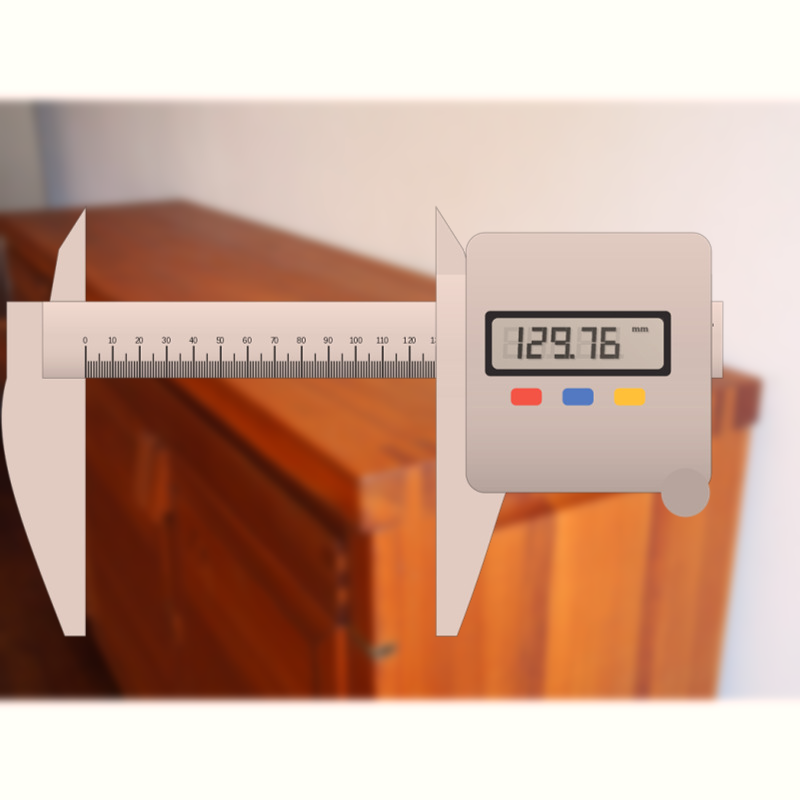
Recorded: 129.76 mm
